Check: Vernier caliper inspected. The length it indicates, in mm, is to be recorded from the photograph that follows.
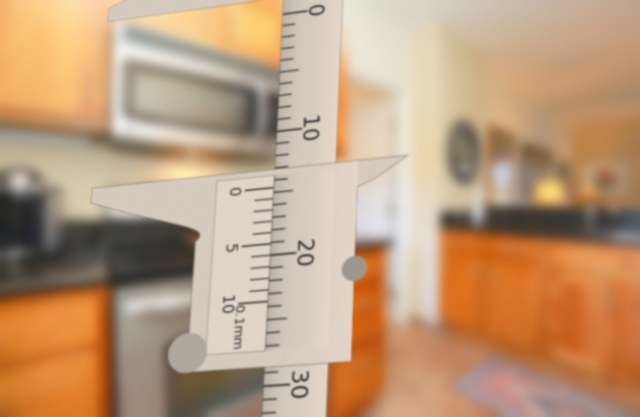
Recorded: 14.6 mm
